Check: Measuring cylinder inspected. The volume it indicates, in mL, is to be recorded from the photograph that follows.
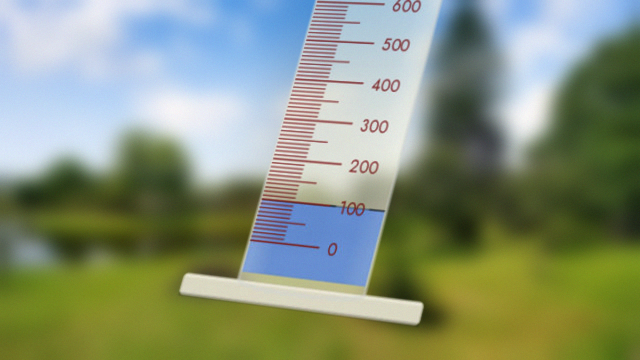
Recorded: 100 mL
